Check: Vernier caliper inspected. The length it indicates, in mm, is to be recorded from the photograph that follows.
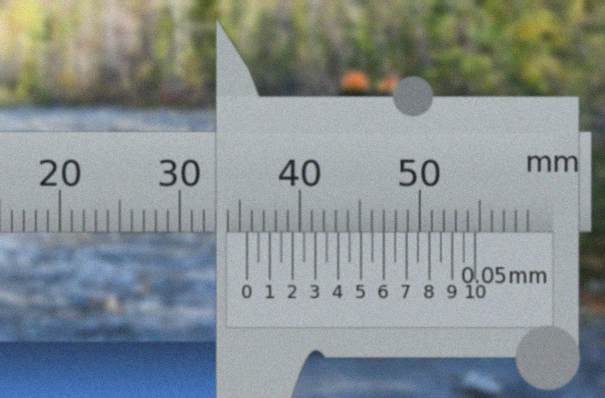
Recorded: 35.6 mm
